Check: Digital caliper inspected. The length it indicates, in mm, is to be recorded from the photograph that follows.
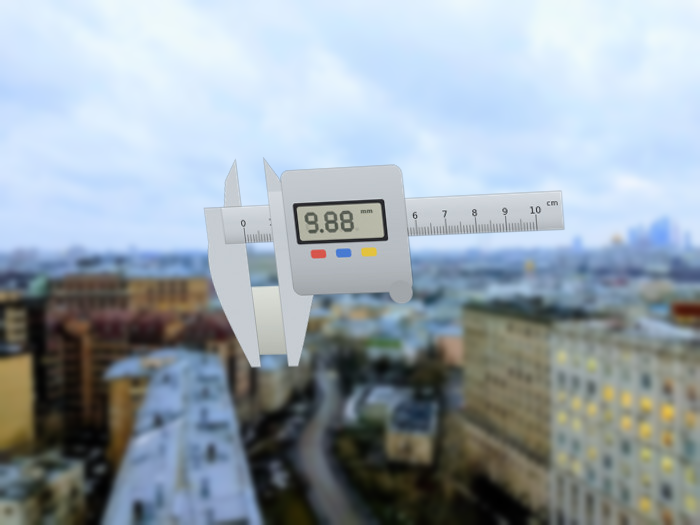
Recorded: 9.88 mm
